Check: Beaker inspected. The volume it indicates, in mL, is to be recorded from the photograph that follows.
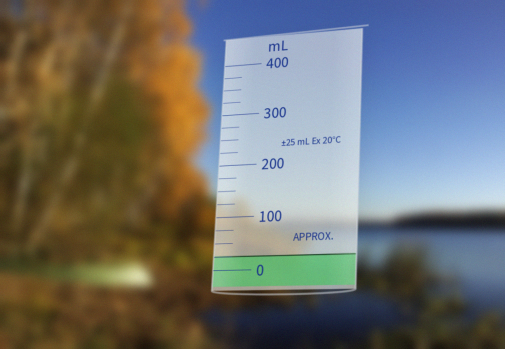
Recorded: 25 mL
